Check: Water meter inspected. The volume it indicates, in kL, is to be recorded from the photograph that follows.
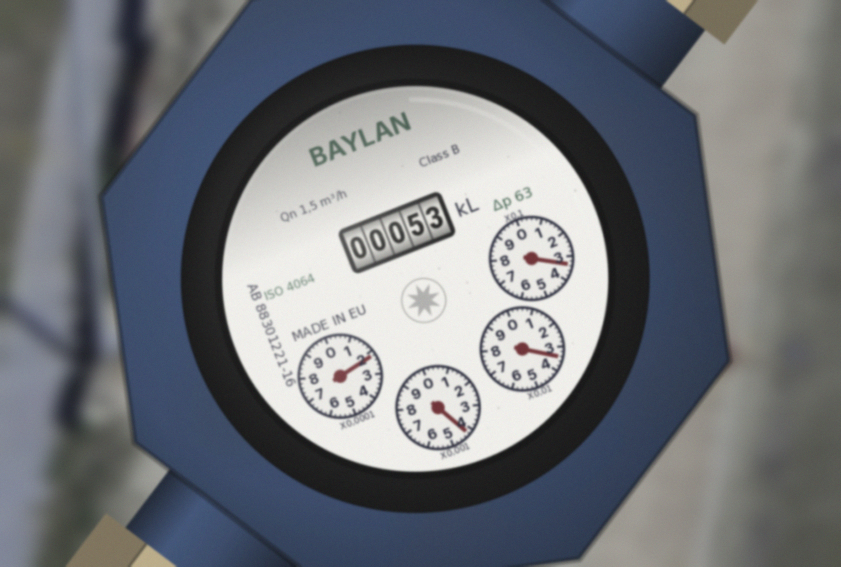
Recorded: 53.3342 kL
